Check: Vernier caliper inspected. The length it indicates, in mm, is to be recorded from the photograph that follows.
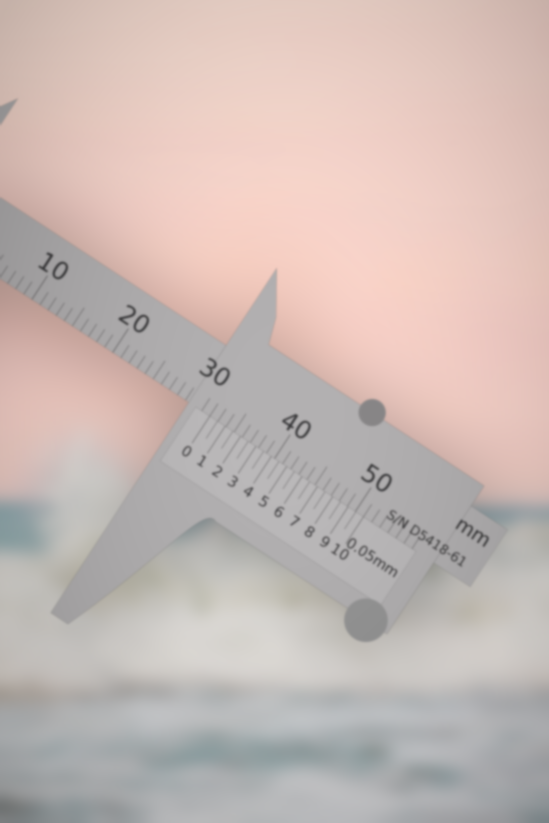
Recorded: 32.0 mm
